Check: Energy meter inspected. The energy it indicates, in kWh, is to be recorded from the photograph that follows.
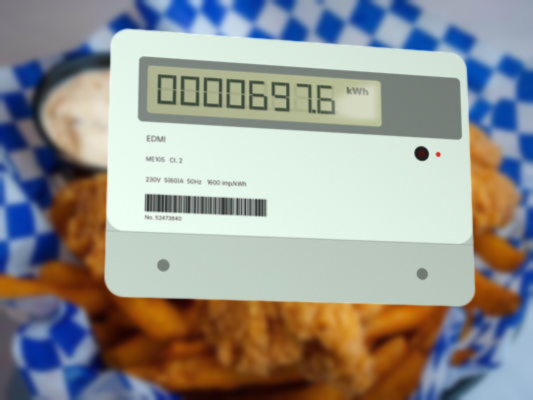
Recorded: 697.6 kWh
